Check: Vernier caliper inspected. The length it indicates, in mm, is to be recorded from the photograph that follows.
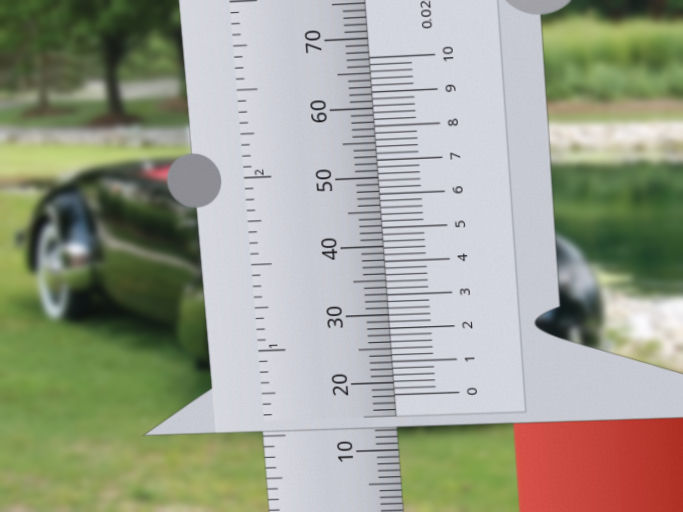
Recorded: 18.2 mm
